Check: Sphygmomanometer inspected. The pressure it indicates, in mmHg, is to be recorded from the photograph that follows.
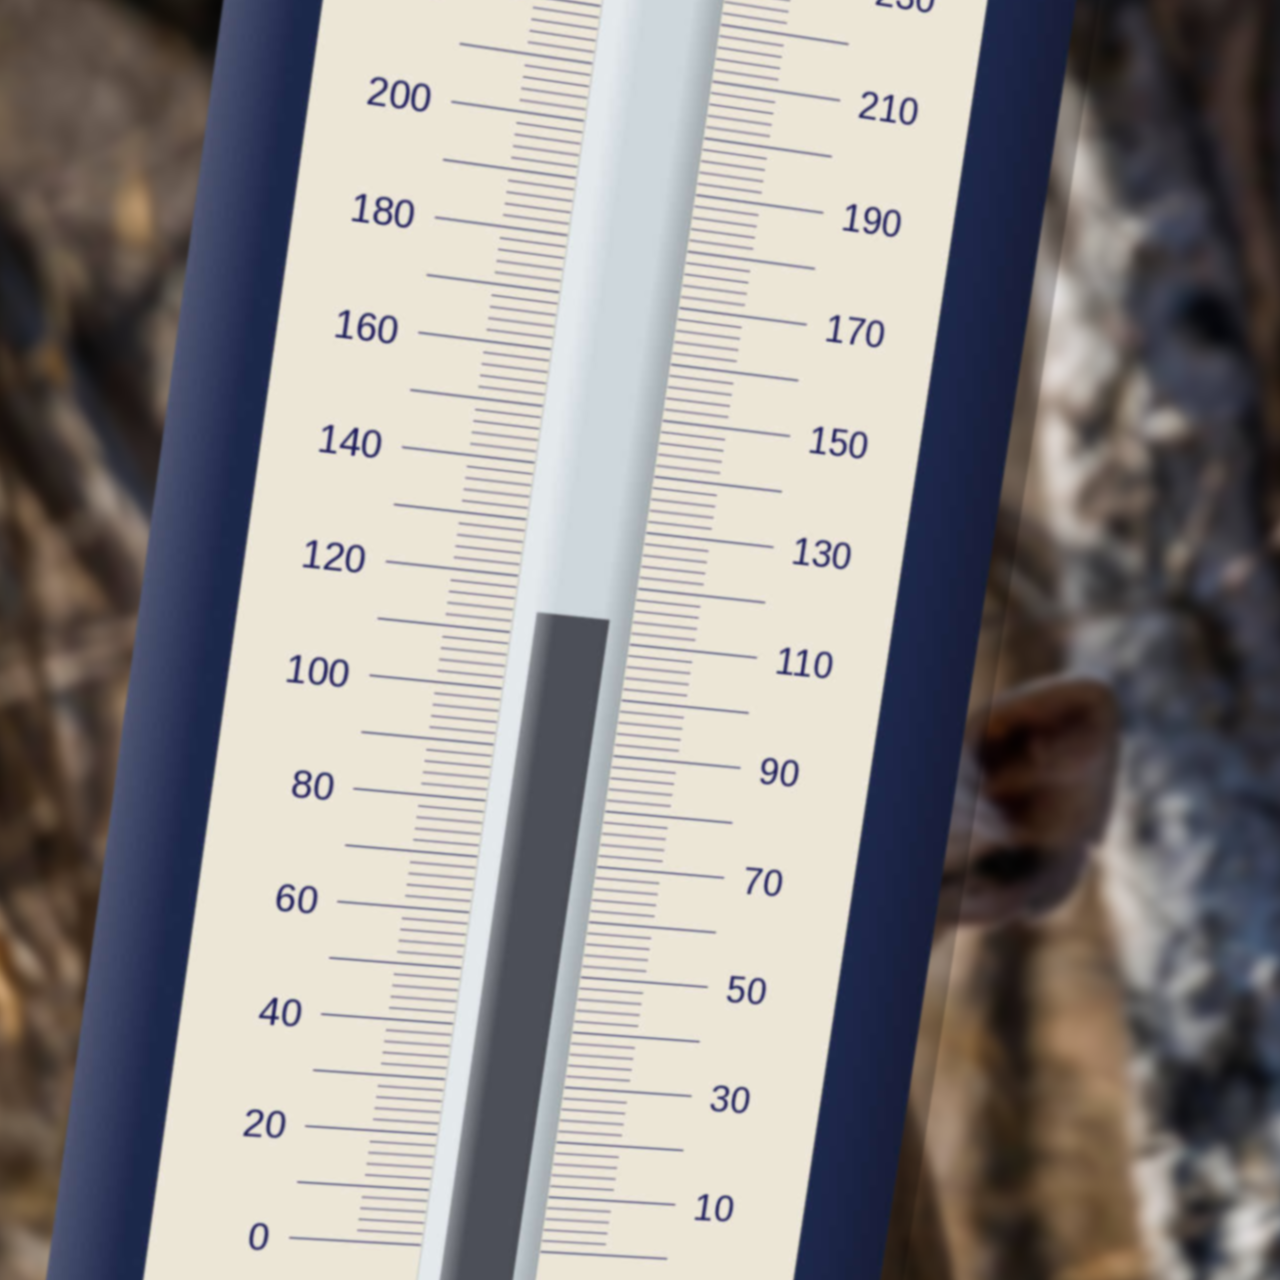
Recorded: 114 mmHg
